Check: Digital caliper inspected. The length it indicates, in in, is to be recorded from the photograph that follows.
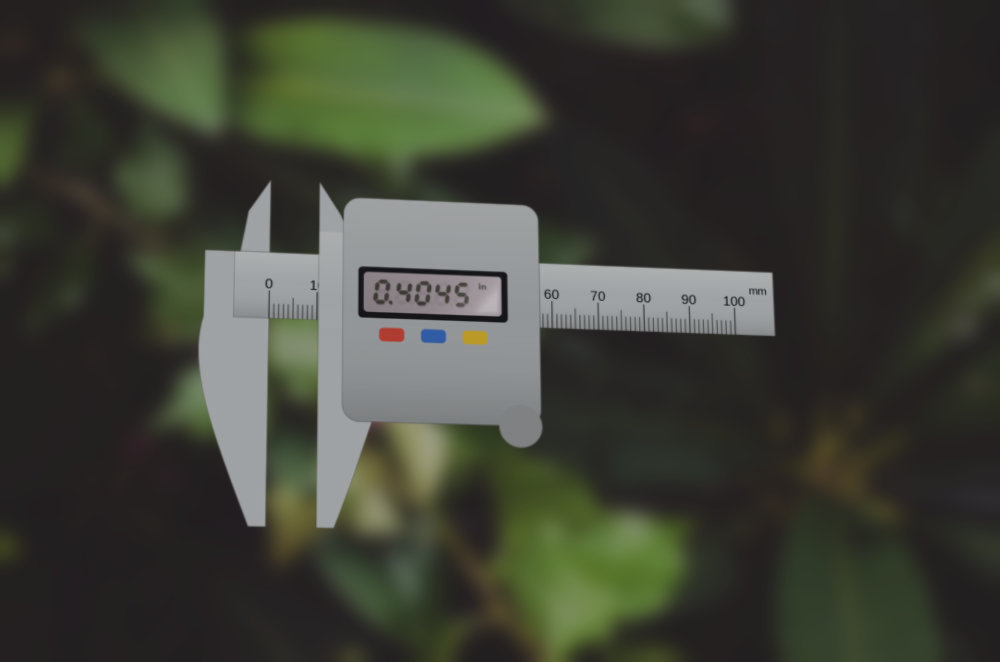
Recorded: 0.4045 in
